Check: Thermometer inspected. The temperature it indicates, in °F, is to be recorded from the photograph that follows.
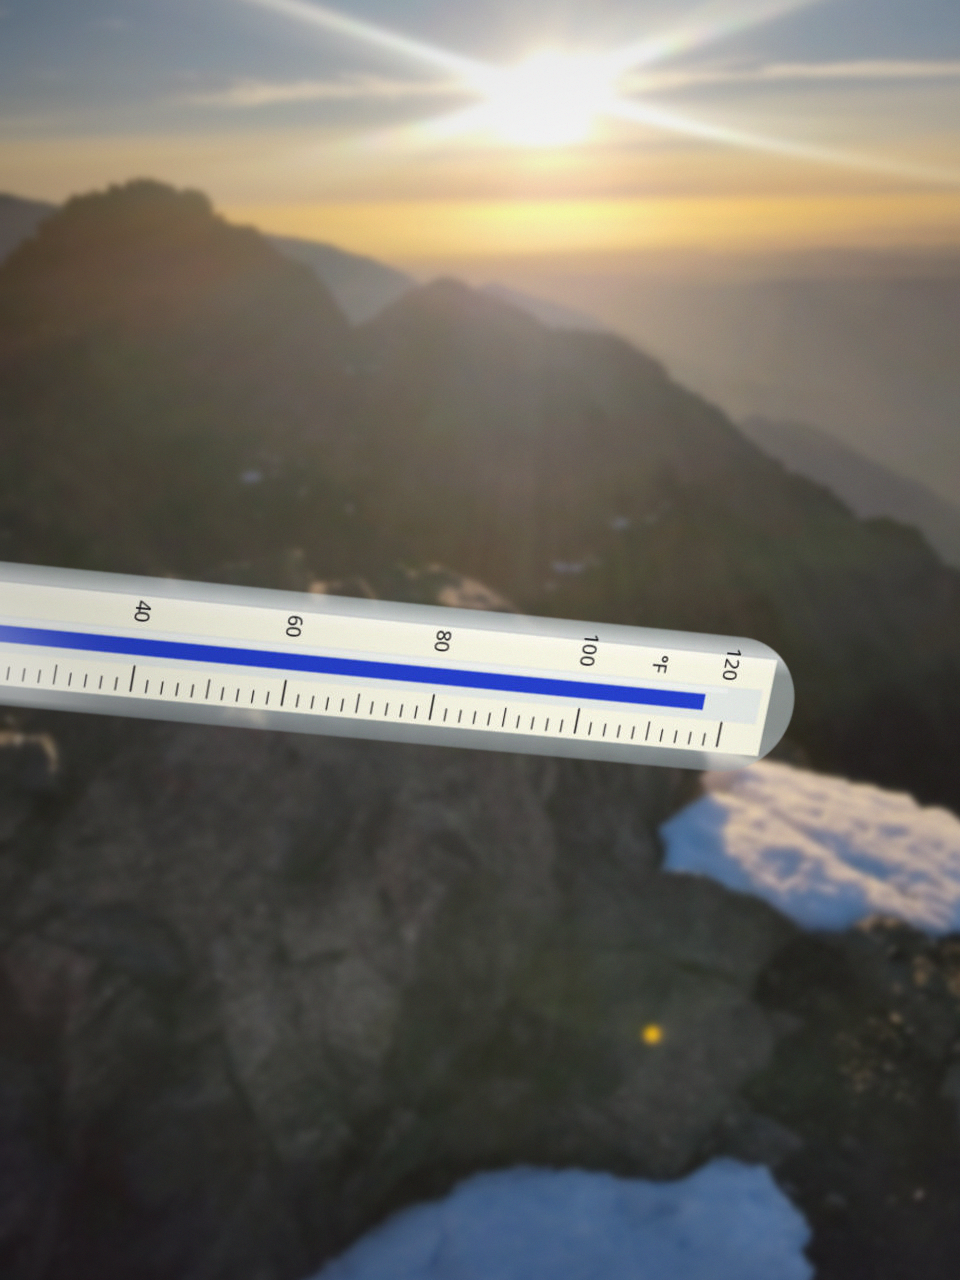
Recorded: 117 °F
